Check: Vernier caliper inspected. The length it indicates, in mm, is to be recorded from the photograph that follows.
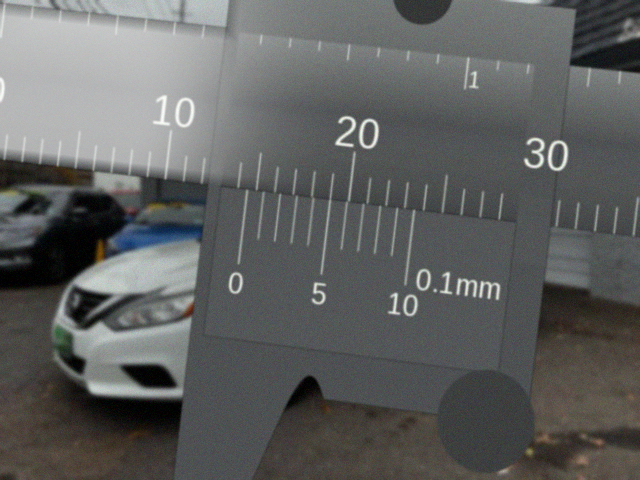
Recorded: 14.5 mm
